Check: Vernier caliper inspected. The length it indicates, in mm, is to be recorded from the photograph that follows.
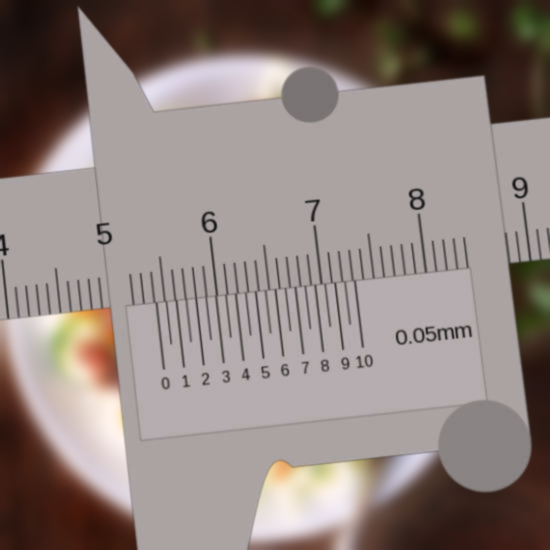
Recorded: 54.2 mm
